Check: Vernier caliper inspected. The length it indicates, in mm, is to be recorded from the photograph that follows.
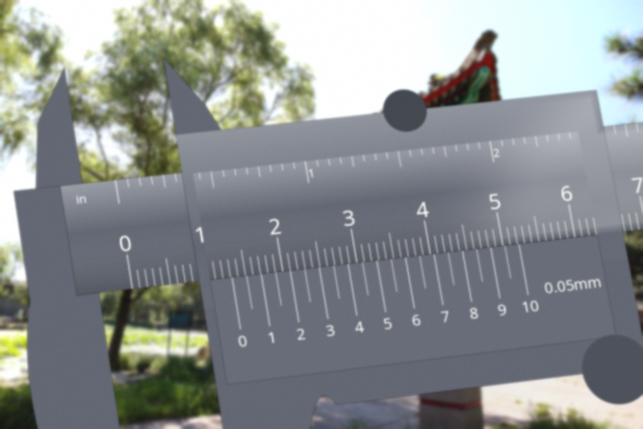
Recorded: 13.2 mm
